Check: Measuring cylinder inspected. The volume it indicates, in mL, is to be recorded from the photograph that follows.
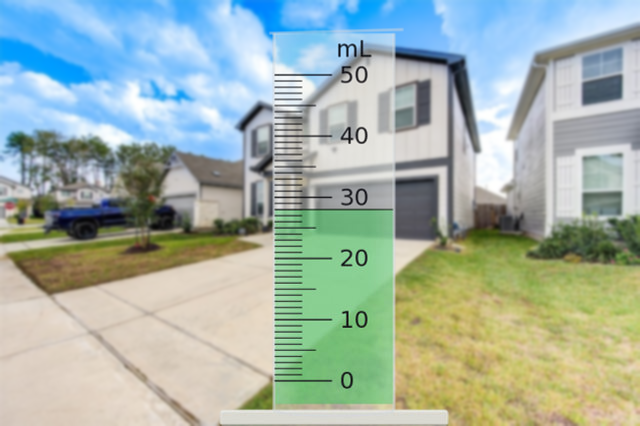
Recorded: 28 mL
